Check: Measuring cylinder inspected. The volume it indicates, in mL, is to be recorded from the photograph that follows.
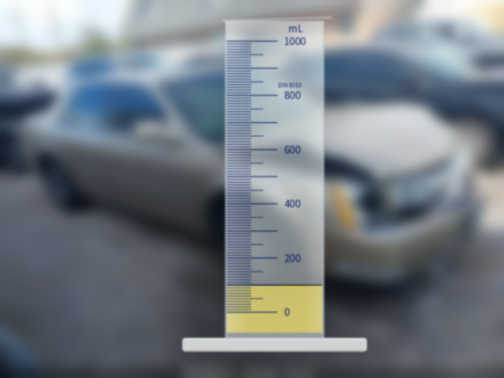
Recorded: 100 mL
